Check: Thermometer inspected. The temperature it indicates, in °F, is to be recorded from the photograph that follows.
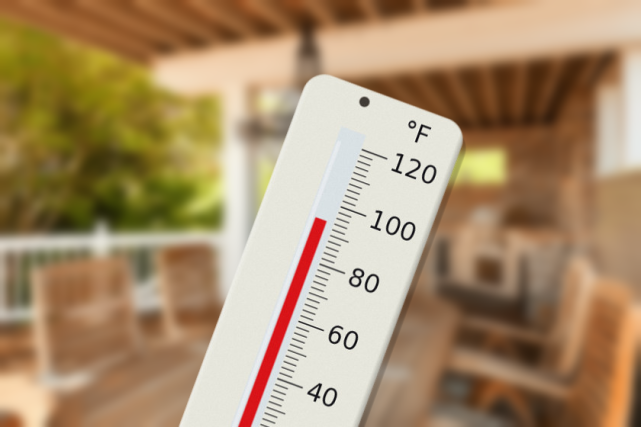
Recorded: 94 °F
